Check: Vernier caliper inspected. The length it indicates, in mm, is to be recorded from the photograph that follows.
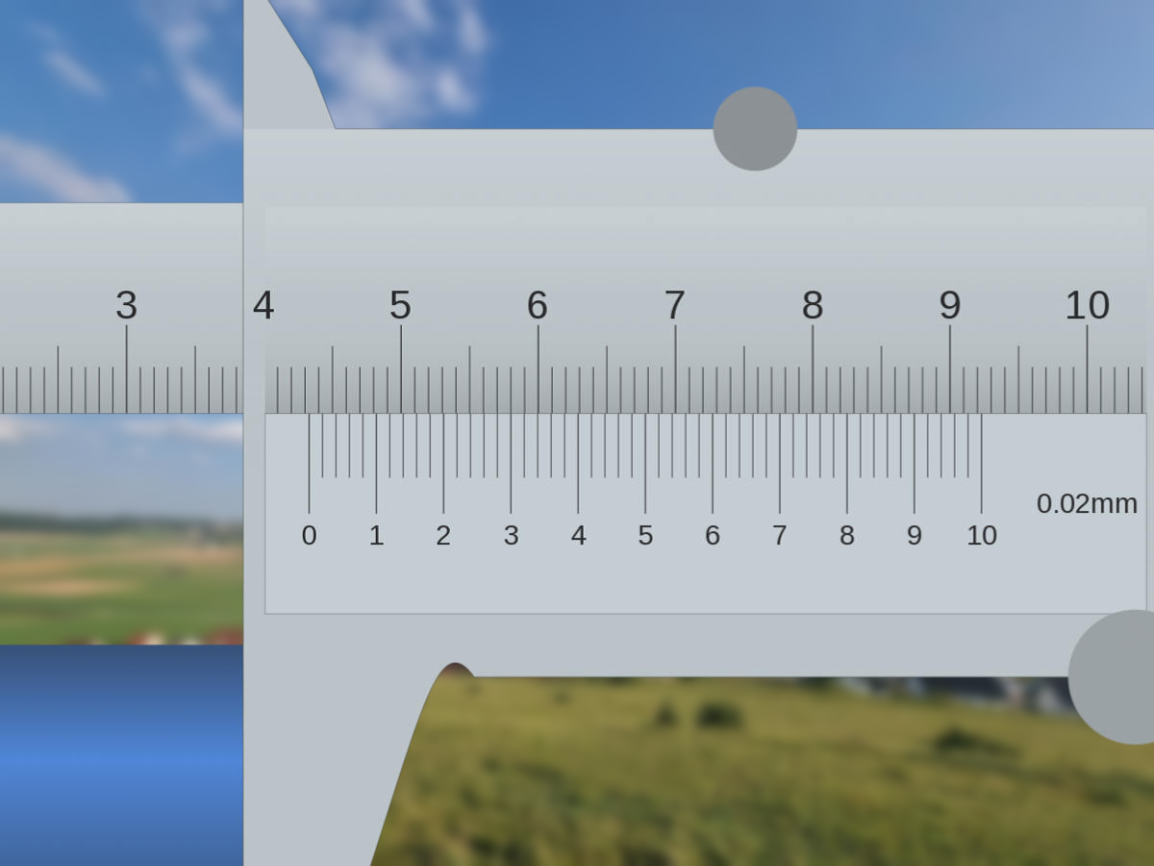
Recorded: 43.3 mm
